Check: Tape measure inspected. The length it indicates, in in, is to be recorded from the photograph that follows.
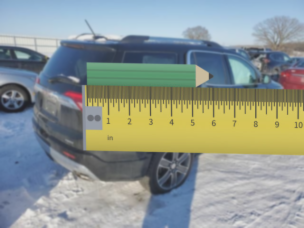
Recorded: 6 in
